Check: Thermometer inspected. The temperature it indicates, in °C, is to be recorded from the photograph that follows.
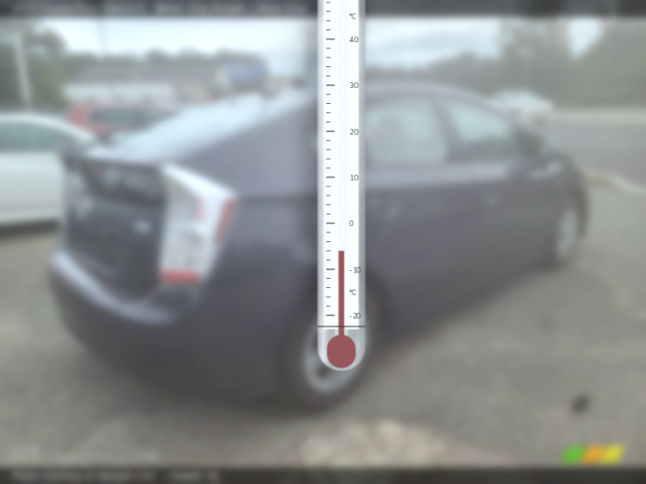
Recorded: -6 °C
